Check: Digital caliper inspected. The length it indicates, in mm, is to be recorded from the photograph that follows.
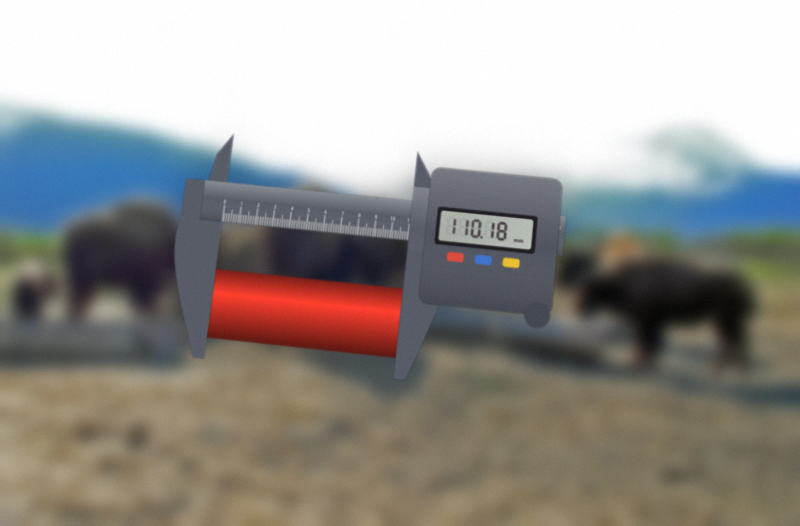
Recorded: 110.18 mm
